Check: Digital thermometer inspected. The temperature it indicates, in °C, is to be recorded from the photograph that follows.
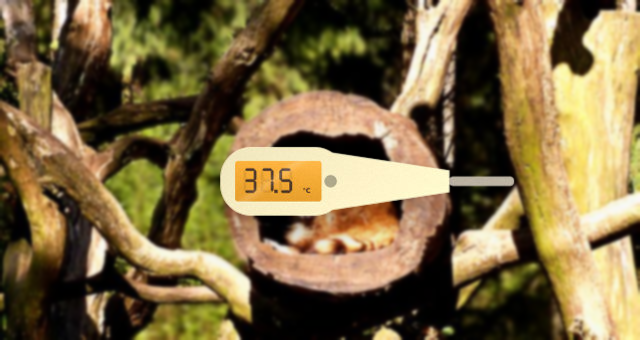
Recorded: 37.5 °C
